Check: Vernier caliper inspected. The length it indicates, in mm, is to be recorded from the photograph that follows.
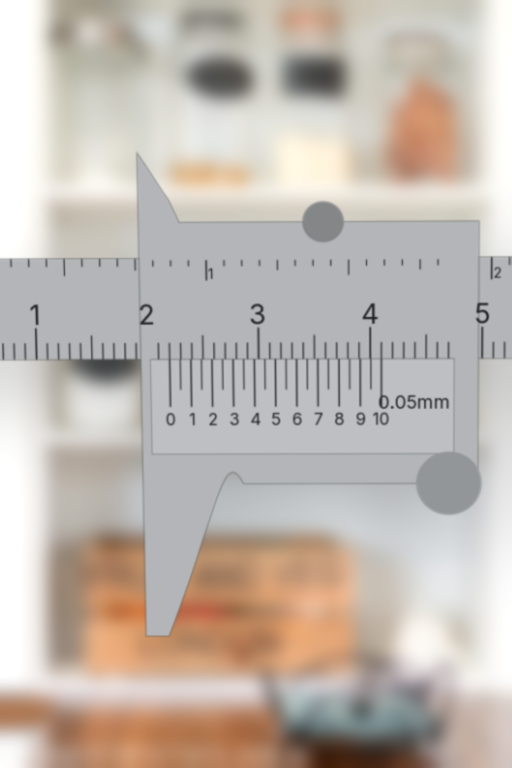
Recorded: 22.0 mm
